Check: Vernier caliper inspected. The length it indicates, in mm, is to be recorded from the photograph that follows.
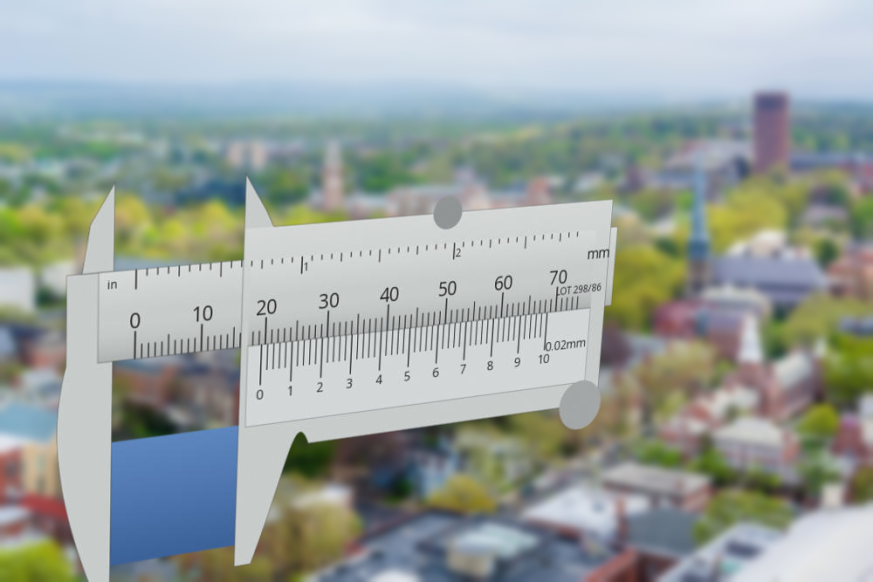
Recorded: 19.4 mm
